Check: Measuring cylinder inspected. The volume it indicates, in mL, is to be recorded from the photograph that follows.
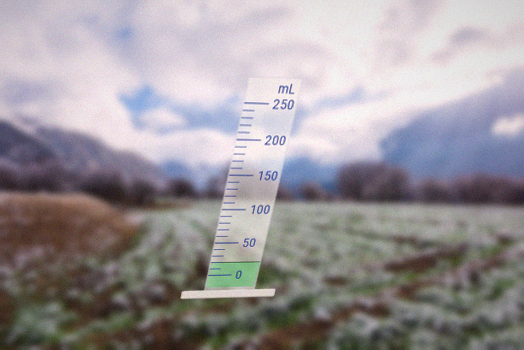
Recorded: 20 mL
